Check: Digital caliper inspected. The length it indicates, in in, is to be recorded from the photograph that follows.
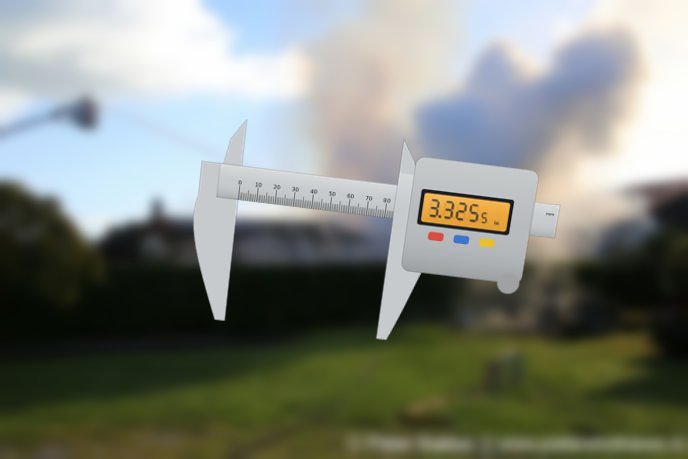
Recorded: 3.3255 in
